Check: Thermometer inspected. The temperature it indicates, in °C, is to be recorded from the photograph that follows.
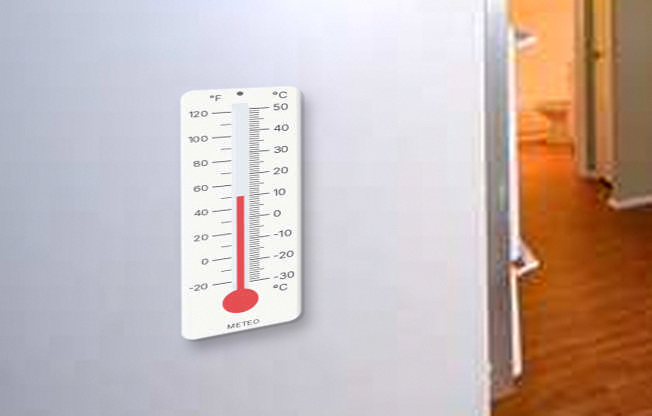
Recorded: 10 °C
